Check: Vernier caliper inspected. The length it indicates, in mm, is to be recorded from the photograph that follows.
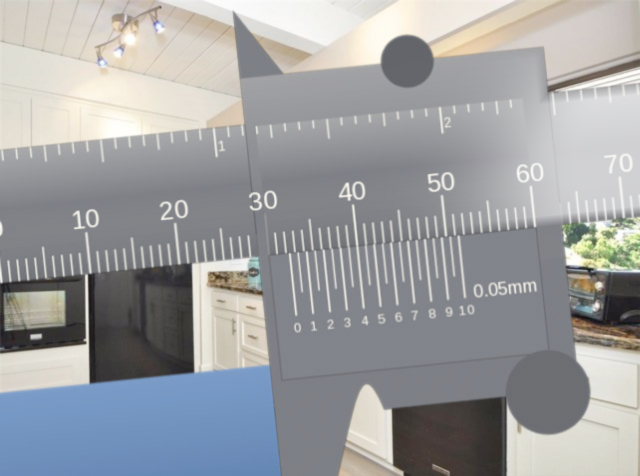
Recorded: 32.4 mm
